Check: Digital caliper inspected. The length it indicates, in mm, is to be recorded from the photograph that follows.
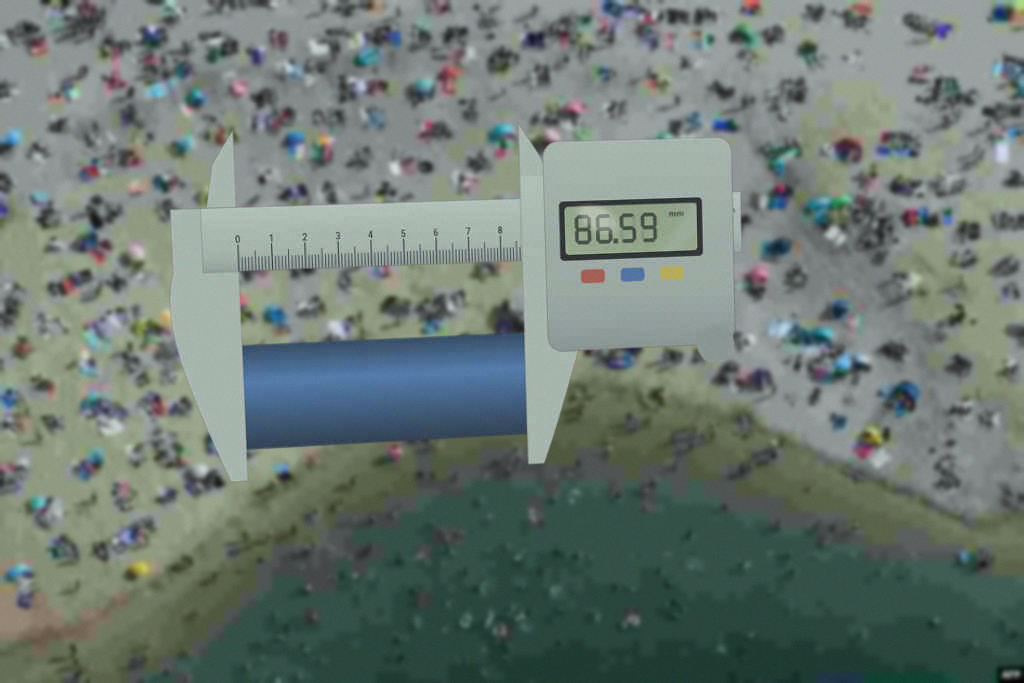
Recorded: 86.59 mm
